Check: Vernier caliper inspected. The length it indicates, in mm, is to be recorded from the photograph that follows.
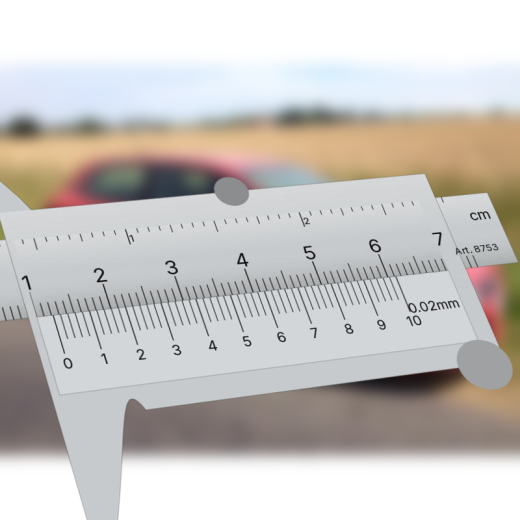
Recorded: 12.2 mm
